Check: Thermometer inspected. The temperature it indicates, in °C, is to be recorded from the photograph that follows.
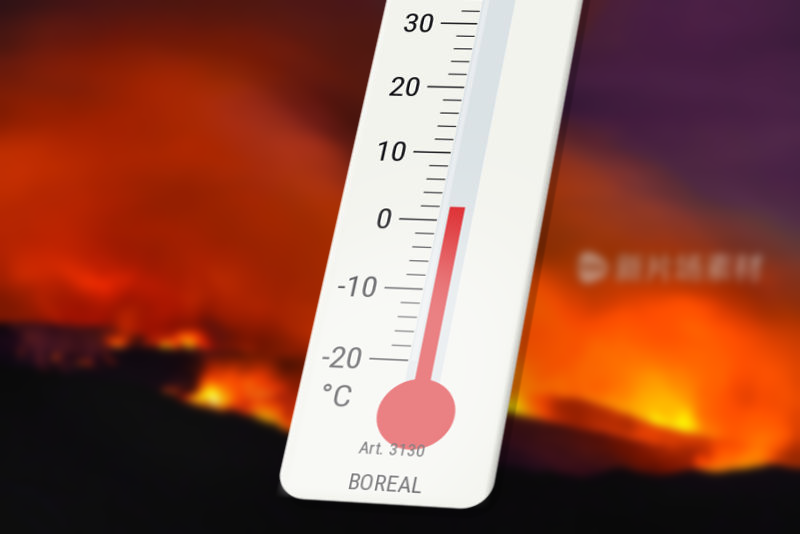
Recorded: 2 °C
